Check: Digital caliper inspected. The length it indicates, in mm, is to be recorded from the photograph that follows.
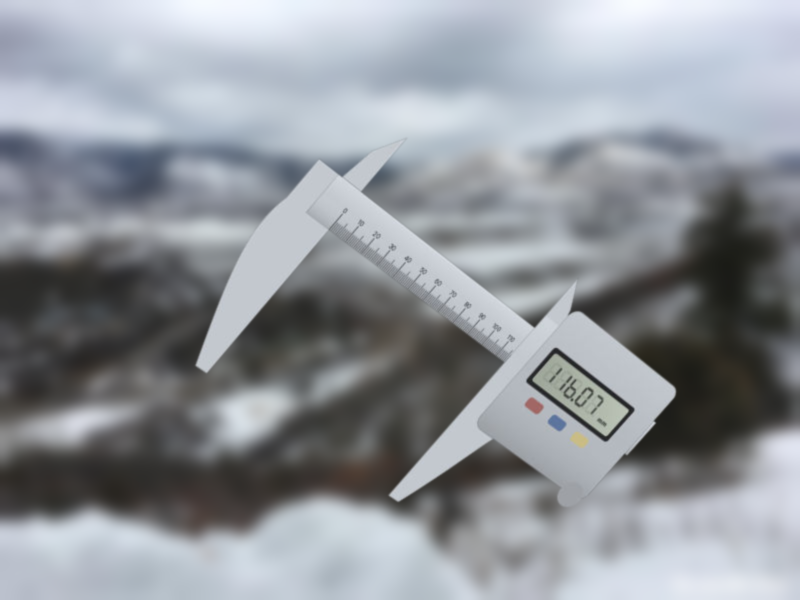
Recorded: 116.07 mm
